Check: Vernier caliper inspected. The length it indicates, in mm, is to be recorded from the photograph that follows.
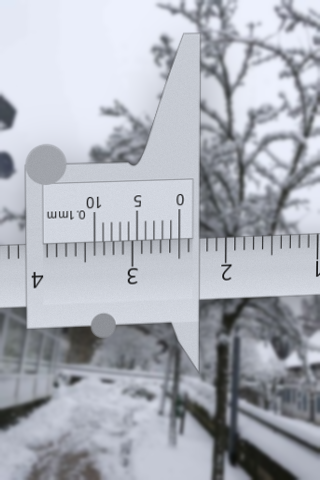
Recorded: 25.0 mm
